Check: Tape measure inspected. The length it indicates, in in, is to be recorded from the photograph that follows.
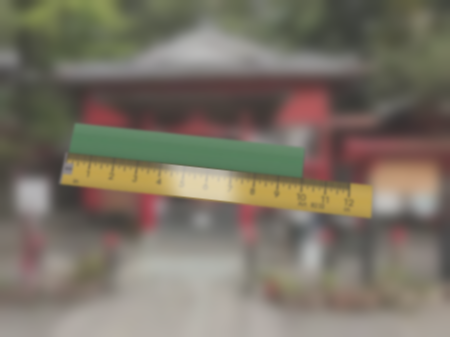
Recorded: 10 in
